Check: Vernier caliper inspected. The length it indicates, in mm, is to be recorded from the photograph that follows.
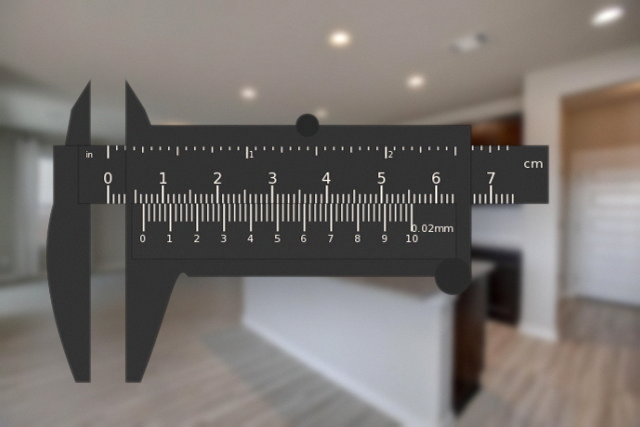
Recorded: 6.5 mm
